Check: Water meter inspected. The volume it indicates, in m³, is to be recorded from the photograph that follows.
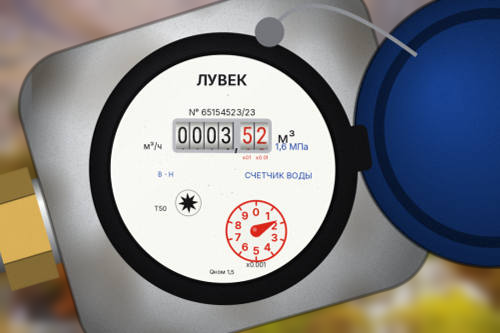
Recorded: 3.521 m³
